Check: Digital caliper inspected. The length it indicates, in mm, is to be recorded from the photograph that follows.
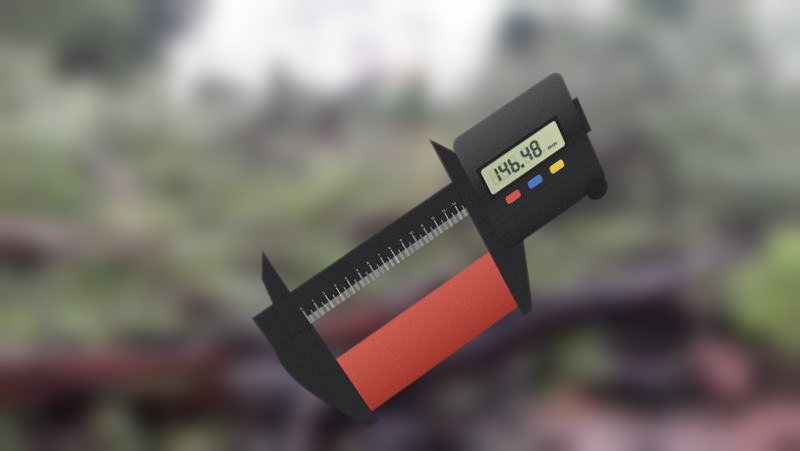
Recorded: 146.48 mm
